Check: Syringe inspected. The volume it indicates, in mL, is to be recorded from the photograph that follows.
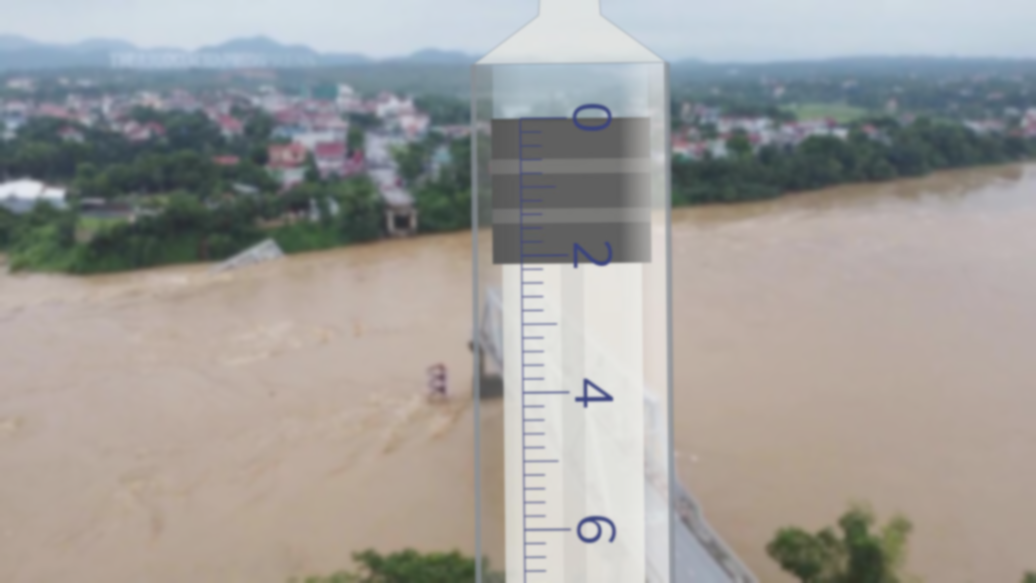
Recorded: 0 mL
